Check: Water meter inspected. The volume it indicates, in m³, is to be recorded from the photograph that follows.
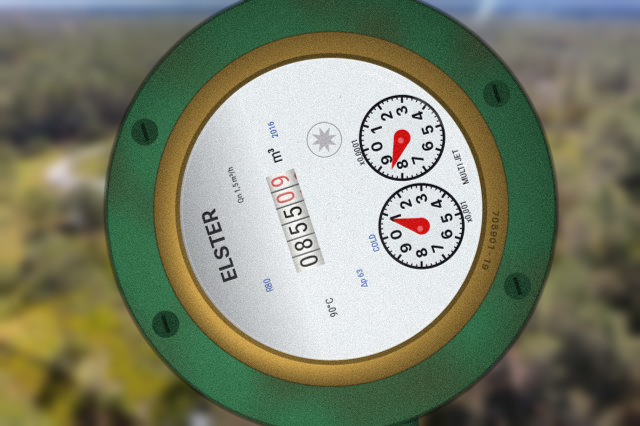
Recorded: 855.0908 m³
